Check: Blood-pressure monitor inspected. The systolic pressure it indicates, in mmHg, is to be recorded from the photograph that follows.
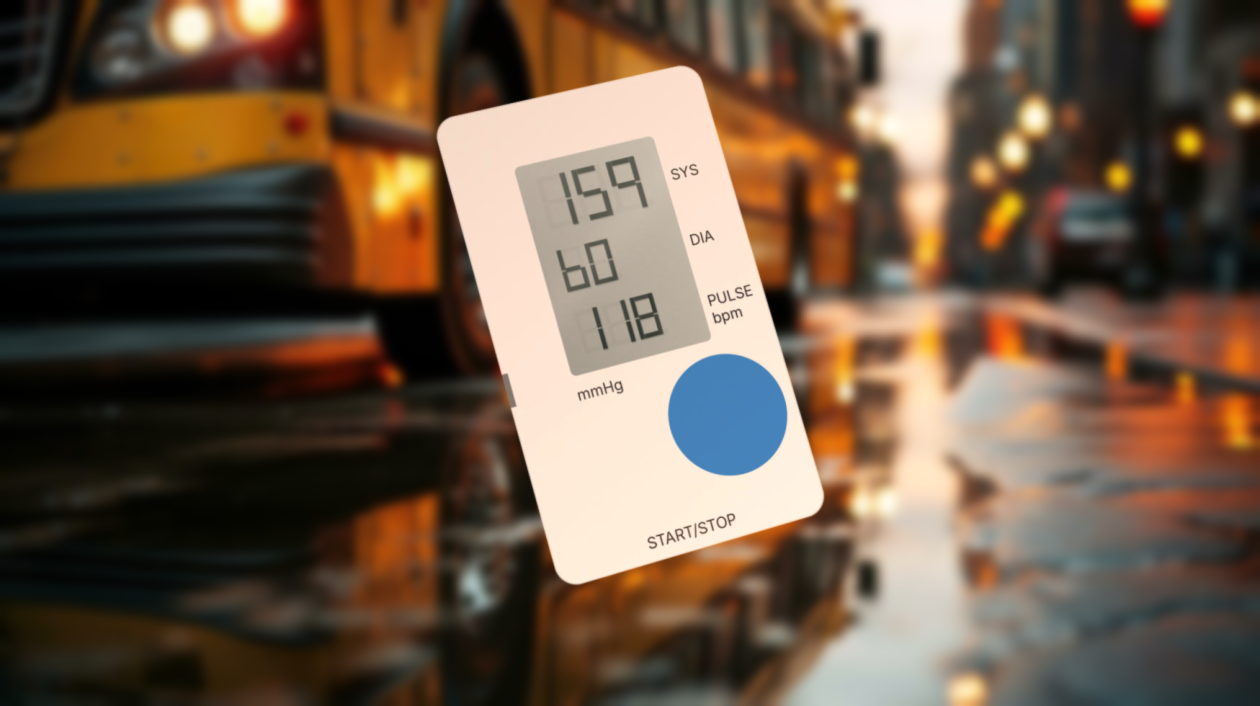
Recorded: 159 mmHg
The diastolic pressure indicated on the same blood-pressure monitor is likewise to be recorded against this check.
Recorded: 60 mmHg
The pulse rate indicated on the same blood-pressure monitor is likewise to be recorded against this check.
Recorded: 118 bpm
